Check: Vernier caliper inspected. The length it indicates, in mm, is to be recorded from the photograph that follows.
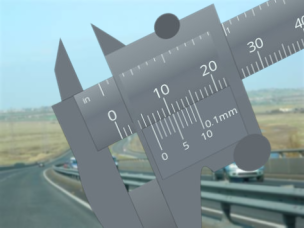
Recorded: 6.0 mm
